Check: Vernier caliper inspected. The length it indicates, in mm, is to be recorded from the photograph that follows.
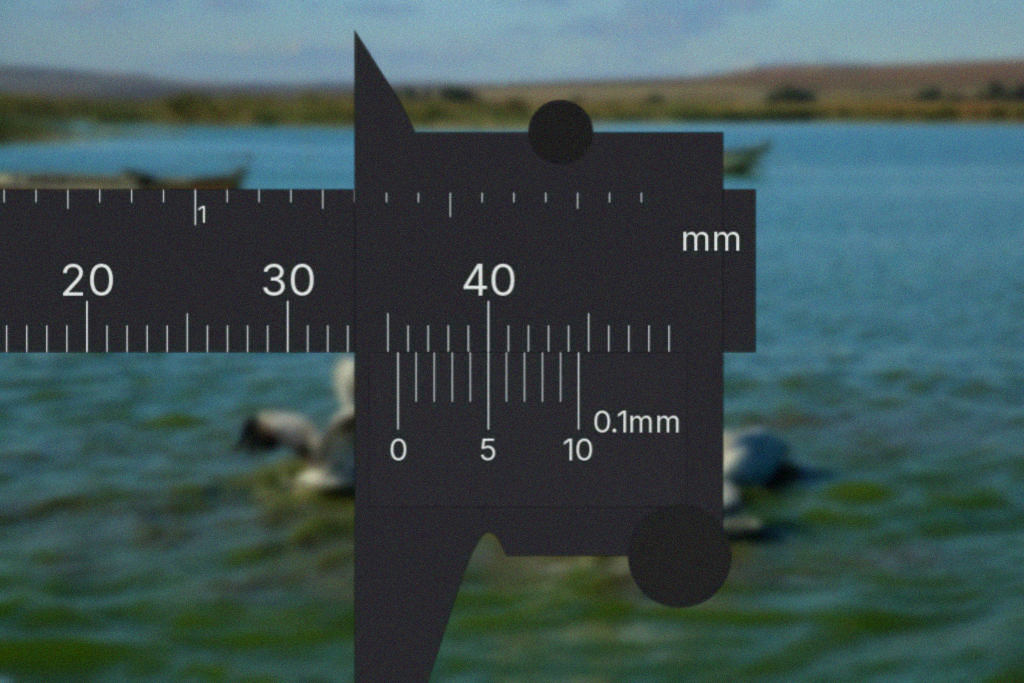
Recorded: 35.5 mm
